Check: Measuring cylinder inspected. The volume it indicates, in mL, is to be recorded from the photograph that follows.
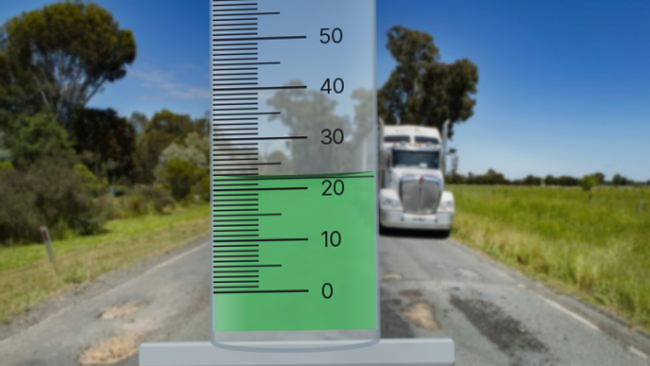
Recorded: 22 mL
